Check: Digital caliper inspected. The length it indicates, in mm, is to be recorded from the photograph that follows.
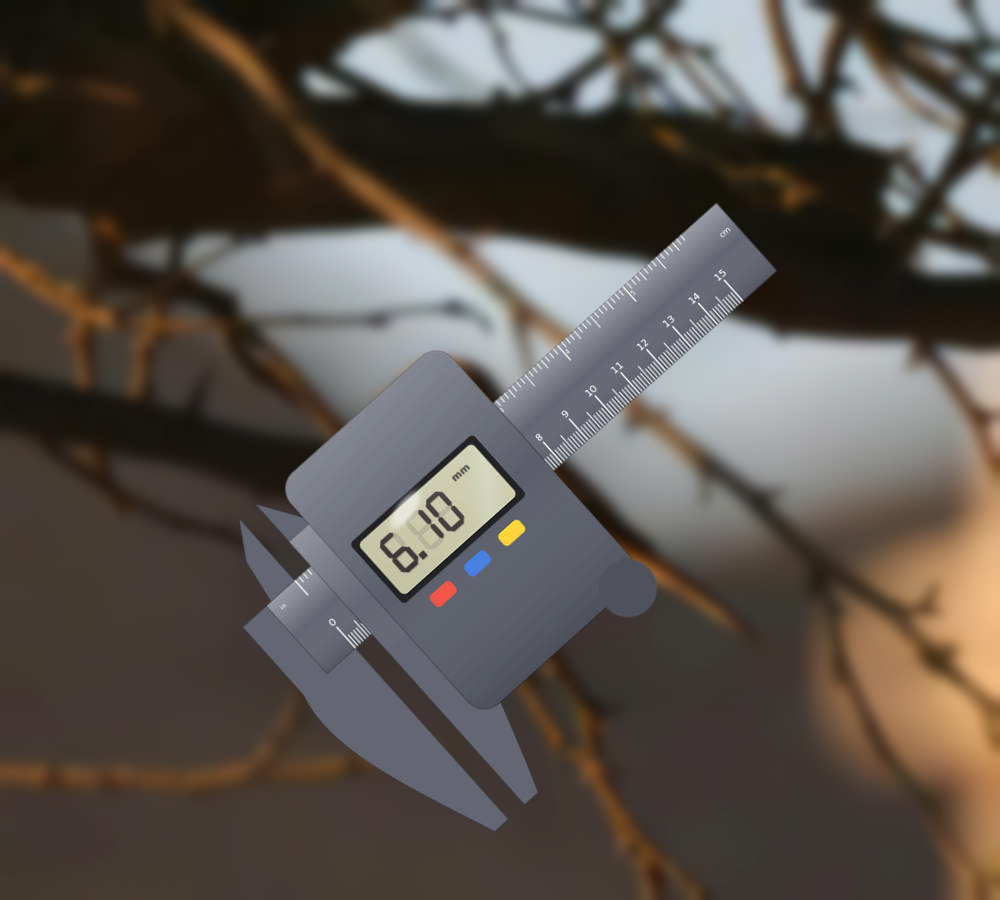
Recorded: 6.10 mm
